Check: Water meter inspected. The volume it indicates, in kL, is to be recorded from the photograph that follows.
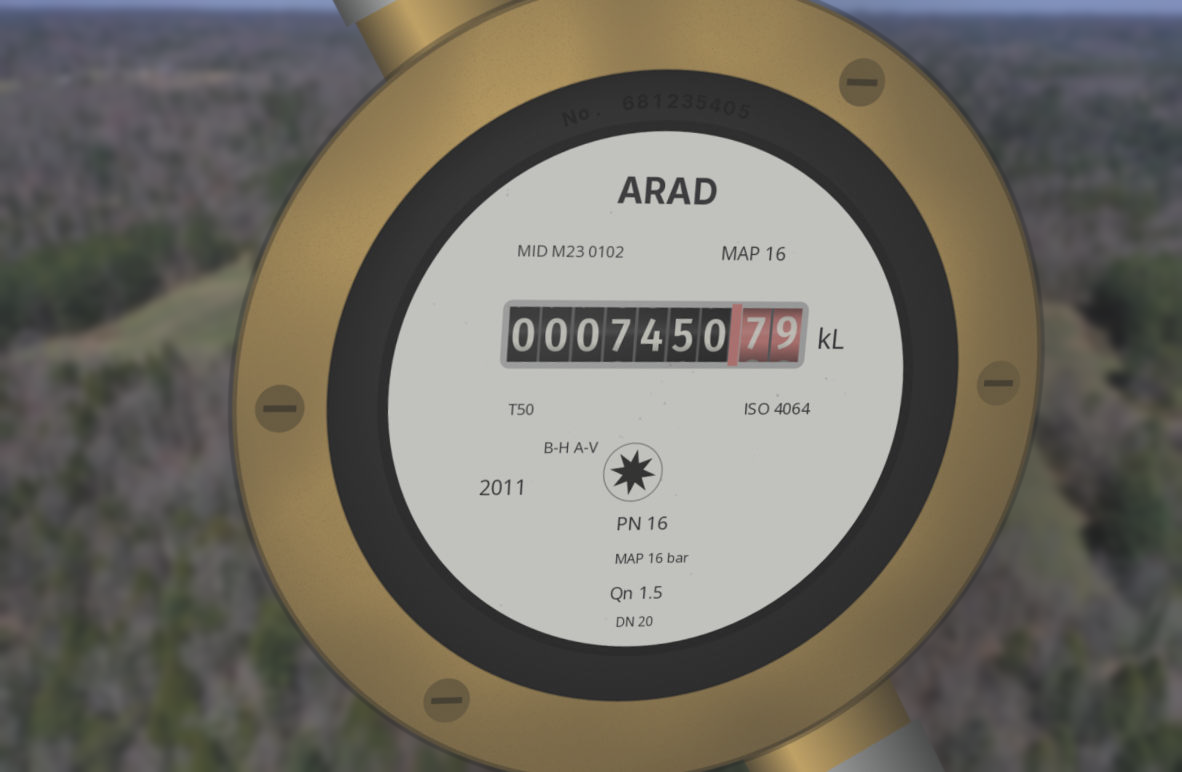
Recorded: 7450.79 kL
